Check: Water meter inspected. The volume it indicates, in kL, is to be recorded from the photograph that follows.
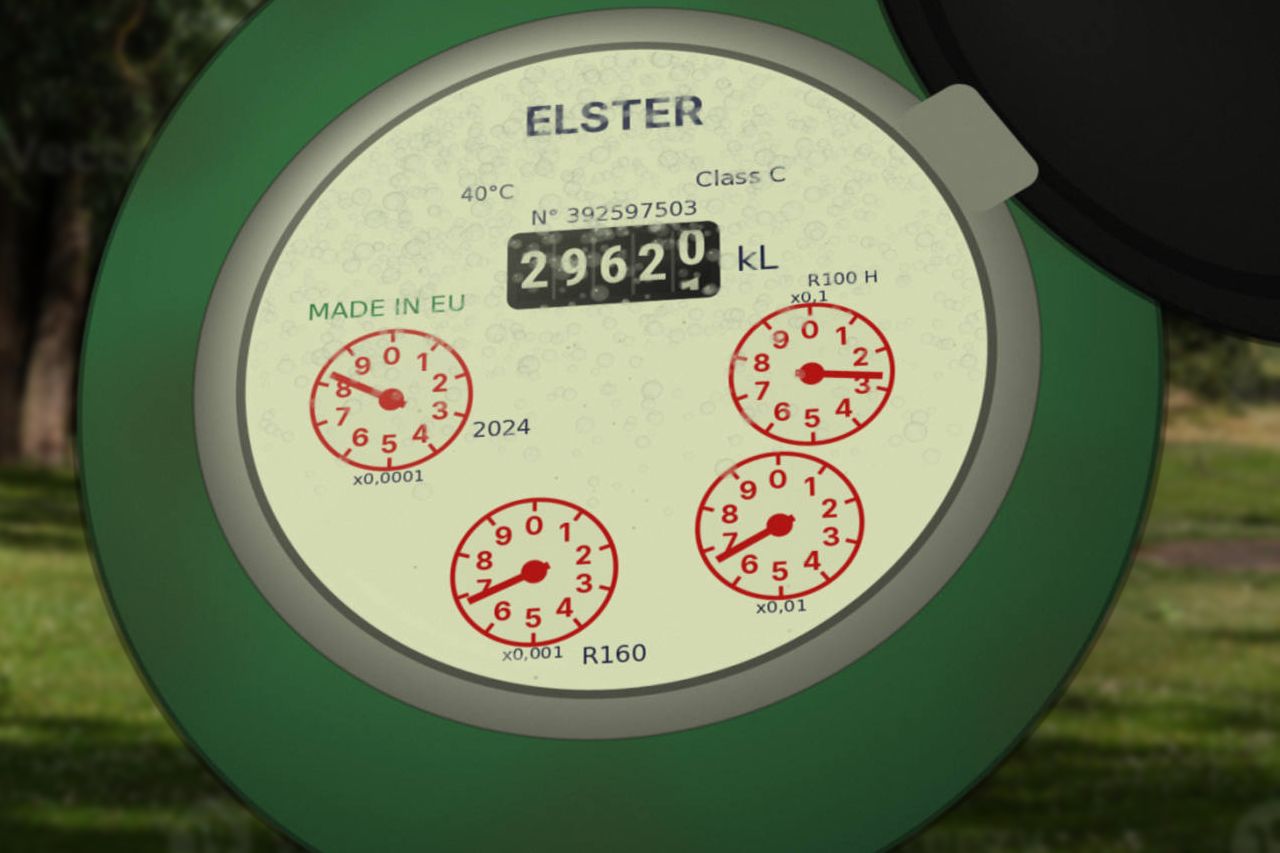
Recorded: 29620.2668 kL
